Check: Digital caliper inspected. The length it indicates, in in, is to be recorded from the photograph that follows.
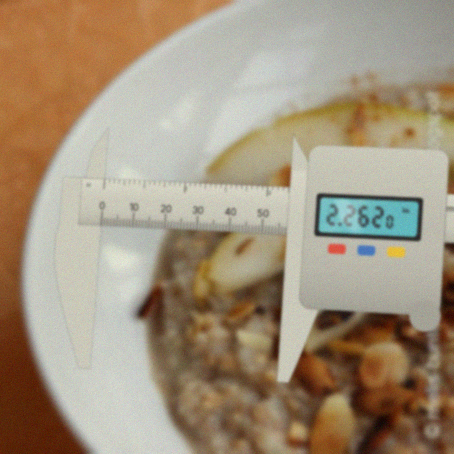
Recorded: 2.2620 in
